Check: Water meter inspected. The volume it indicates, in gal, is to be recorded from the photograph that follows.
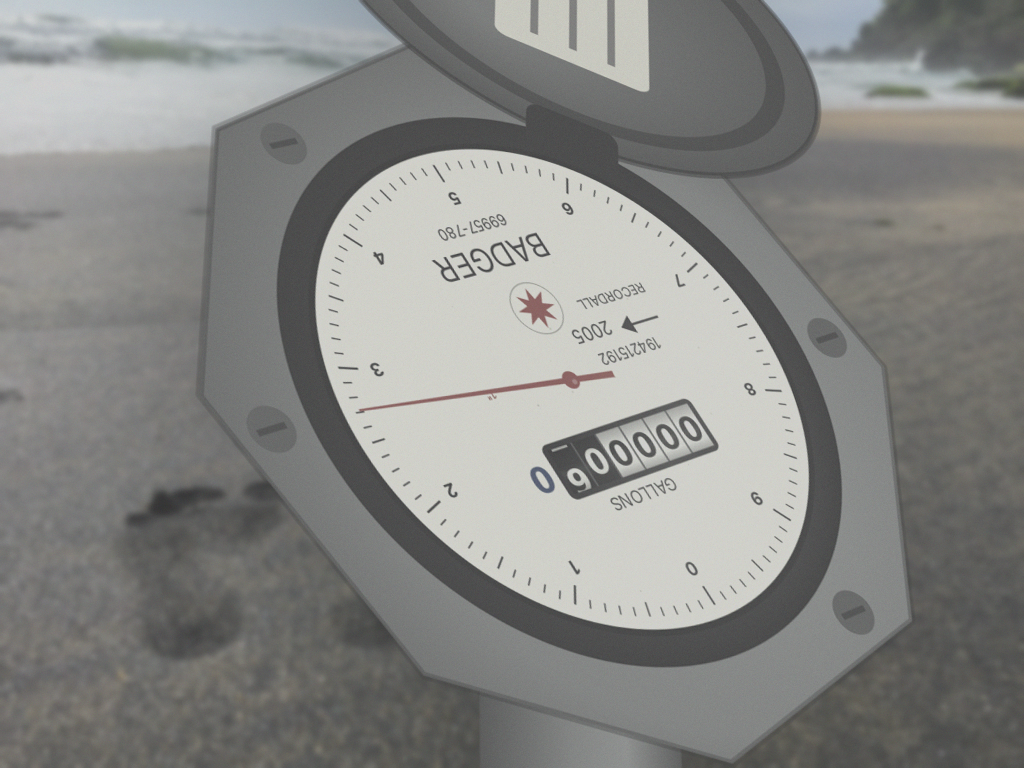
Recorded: 62.7 gal
